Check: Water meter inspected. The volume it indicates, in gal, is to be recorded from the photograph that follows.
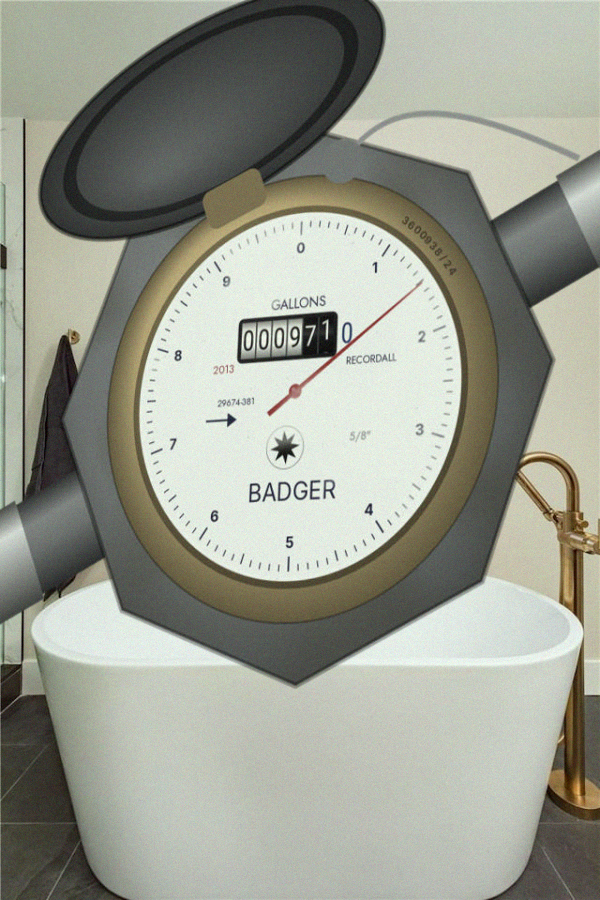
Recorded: 9711.5 gal
